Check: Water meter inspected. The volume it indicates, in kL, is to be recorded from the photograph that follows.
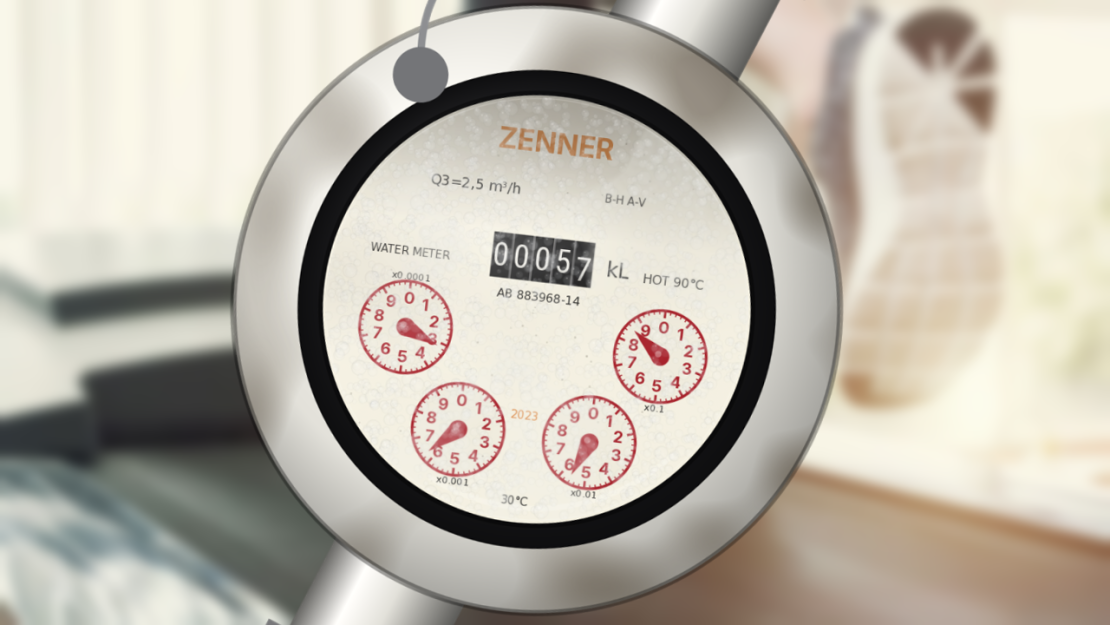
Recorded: 56.8563 kL
